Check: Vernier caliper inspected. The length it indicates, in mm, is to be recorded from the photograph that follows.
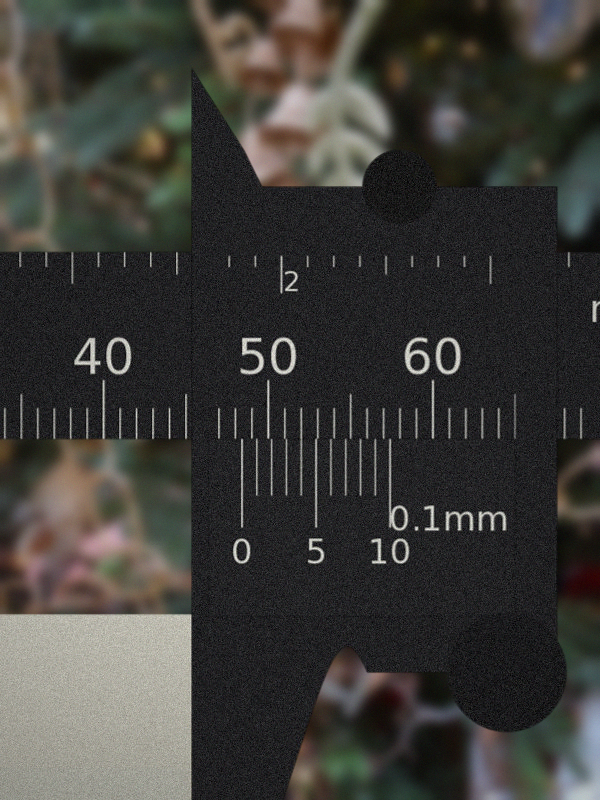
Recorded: 48.4 mm
